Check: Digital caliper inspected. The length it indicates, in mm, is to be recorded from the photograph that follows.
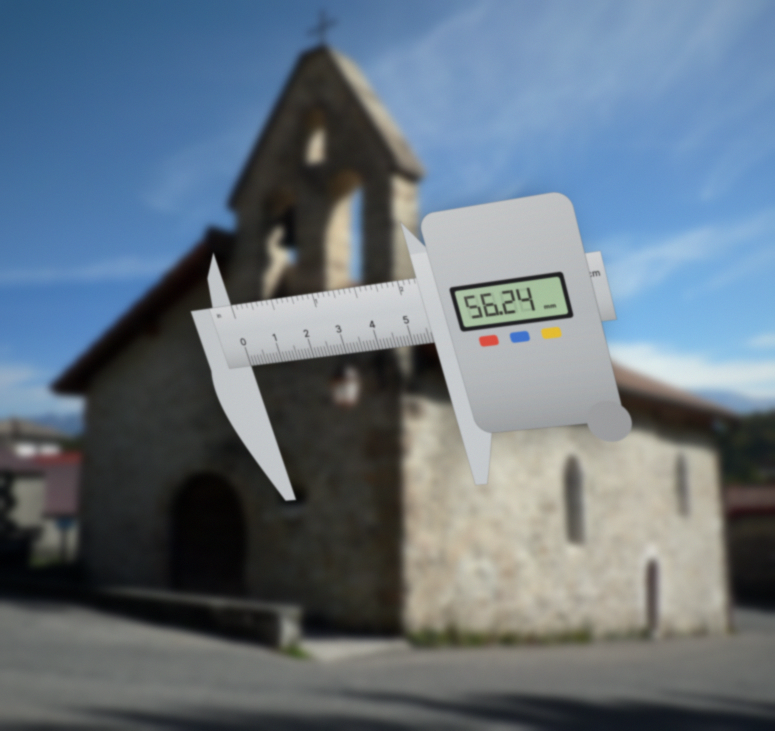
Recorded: 56.24 mm
